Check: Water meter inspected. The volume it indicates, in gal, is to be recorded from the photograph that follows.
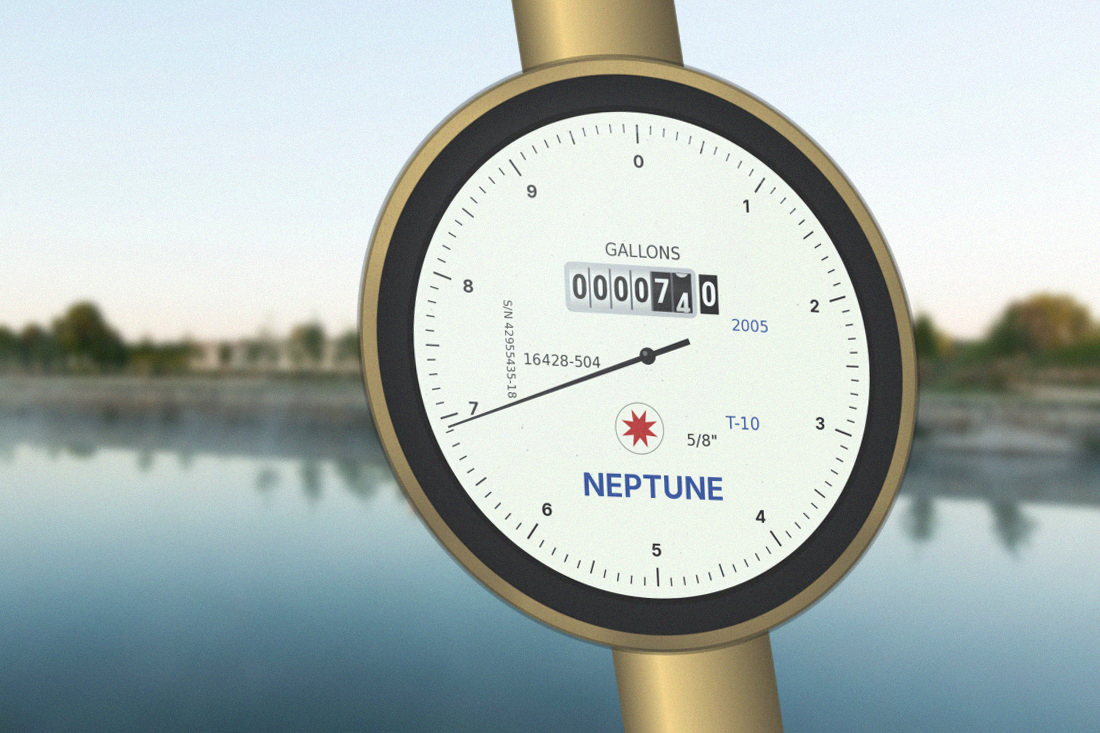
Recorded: 736.9 gal
